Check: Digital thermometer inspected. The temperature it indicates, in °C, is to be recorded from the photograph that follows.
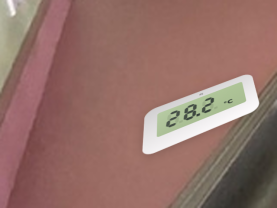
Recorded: 28.2 °C
